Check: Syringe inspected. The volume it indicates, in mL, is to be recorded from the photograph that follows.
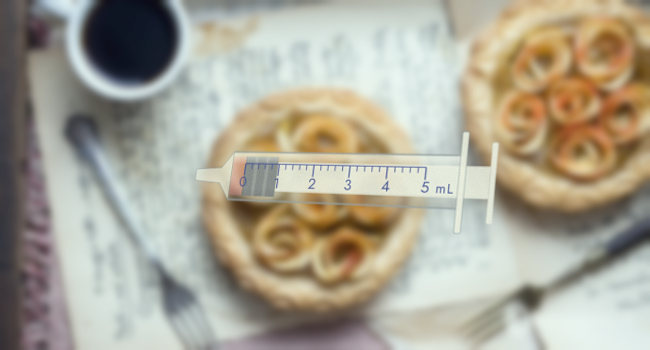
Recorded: 0 mL
